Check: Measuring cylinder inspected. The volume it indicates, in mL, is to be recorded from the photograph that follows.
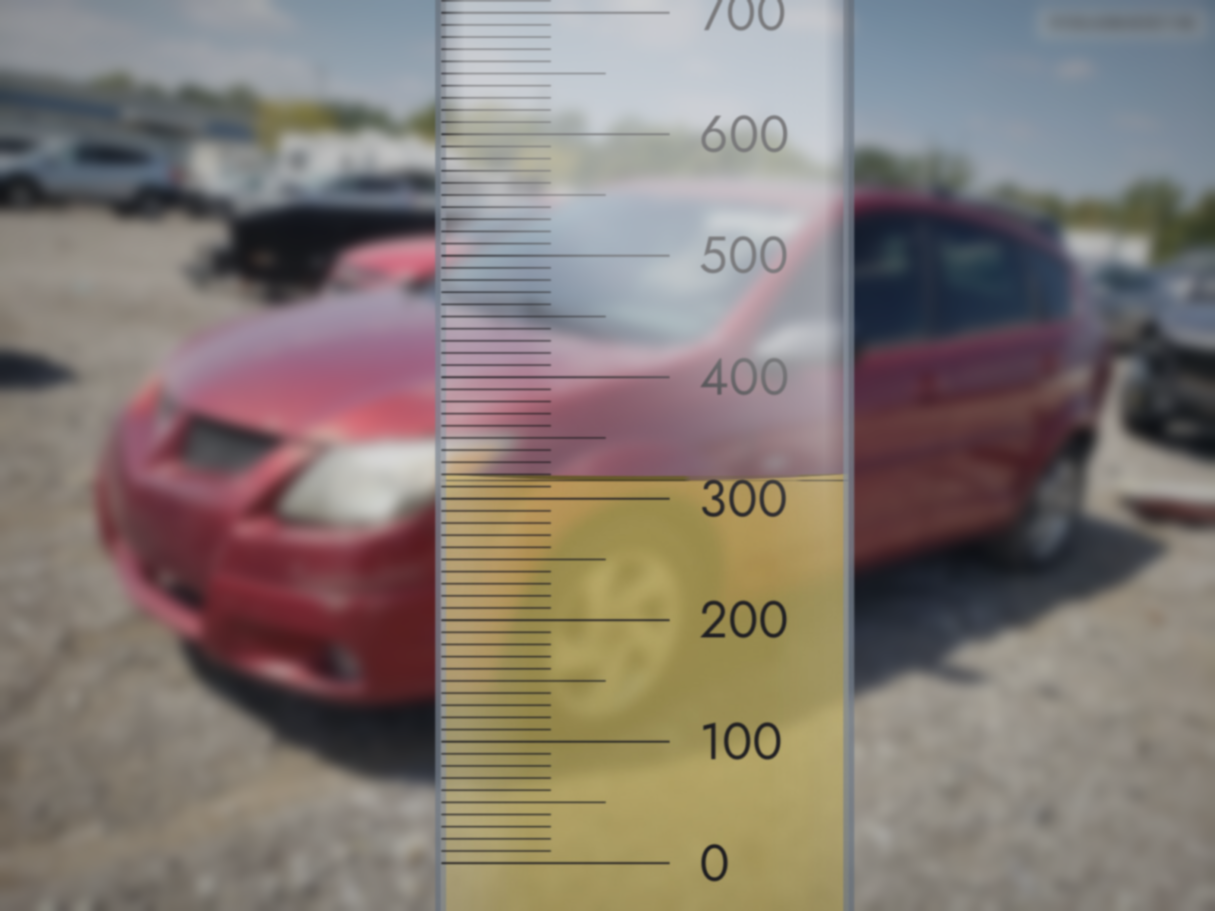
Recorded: 315 mL
